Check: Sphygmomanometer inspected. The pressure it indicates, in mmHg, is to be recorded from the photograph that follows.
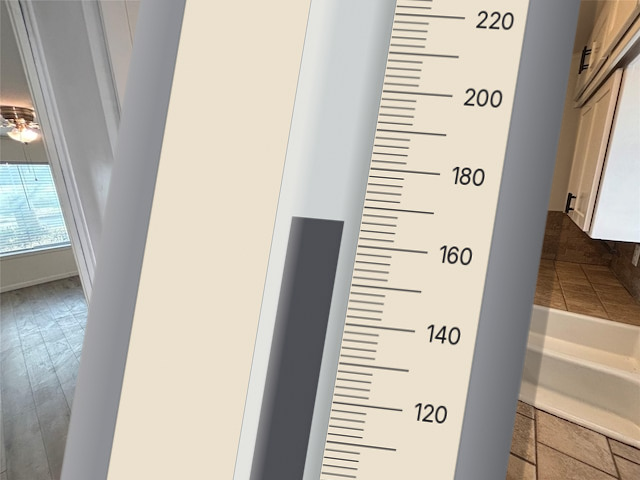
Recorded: 166 mmHg
